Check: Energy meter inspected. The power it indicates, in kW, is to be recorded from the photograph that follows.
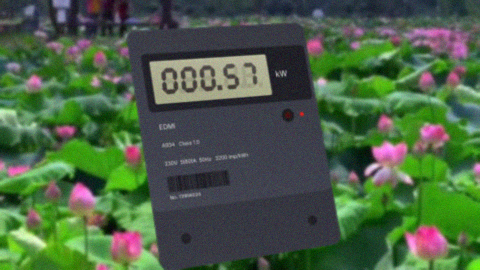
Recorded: 0.57 kW
